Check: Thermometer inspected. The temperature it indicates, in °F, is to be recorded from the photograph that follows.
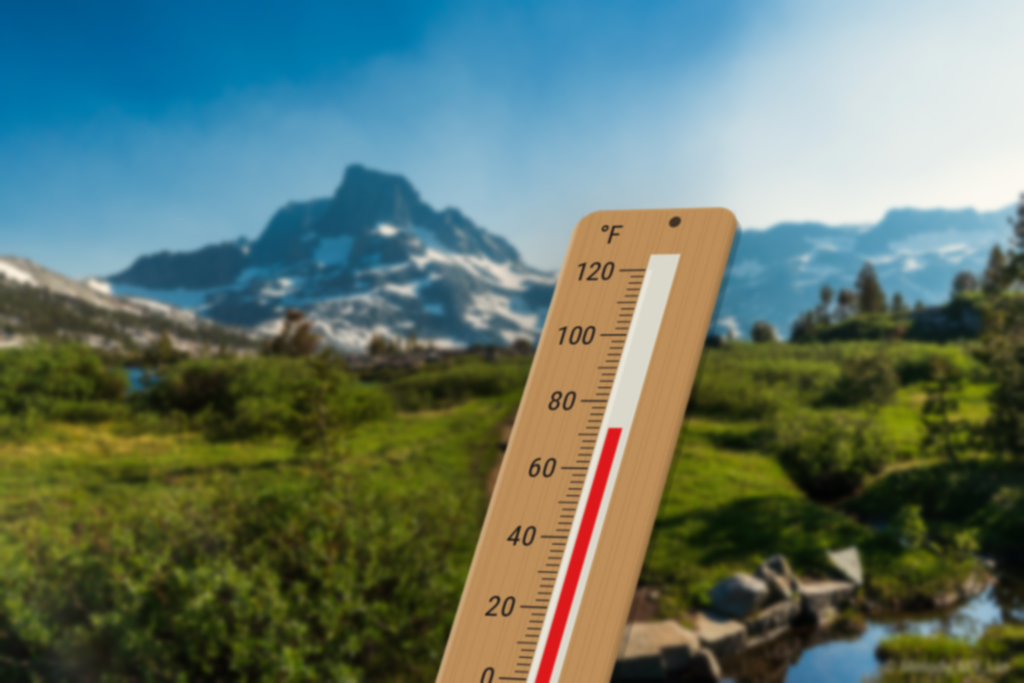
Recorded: 72 °F
